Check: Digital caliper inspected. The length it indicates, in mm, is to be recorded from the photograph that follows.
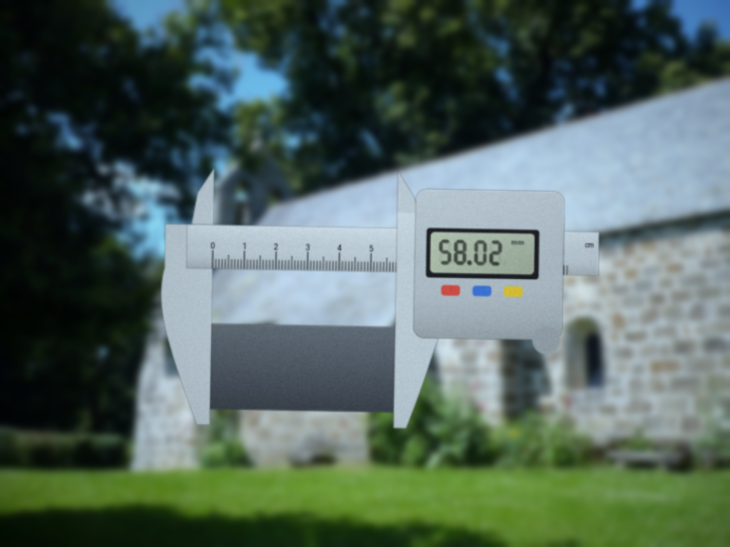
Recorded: 58.02 mm
